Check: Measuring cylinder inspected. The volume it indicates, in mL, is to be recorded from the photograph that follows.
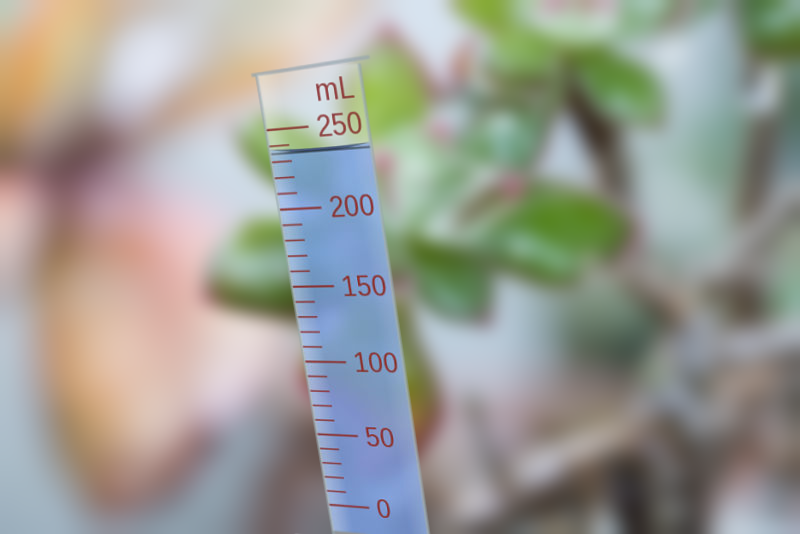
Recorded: 235 mL
